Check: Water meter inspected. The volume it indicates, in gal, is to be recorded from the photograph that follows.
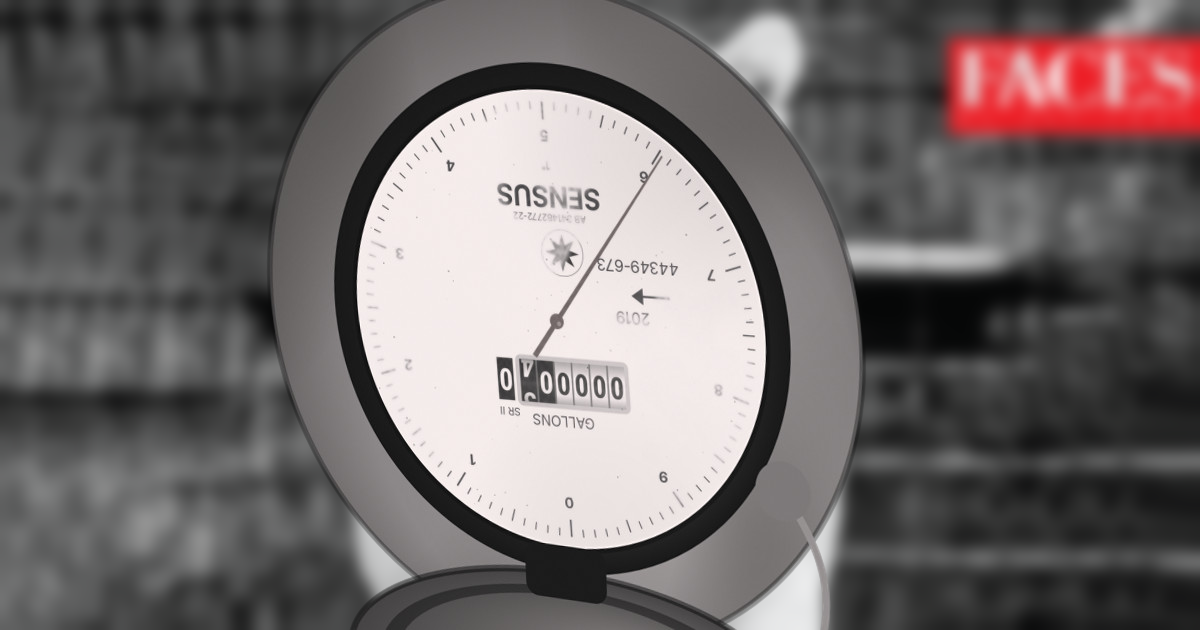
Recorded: 36.0 gal
